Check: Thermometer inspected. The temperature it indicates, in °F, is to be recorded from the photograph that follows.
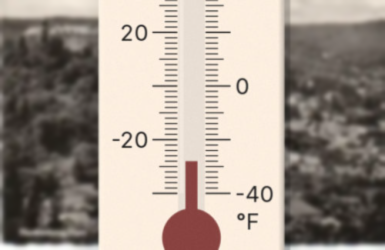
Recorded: -28 °F
